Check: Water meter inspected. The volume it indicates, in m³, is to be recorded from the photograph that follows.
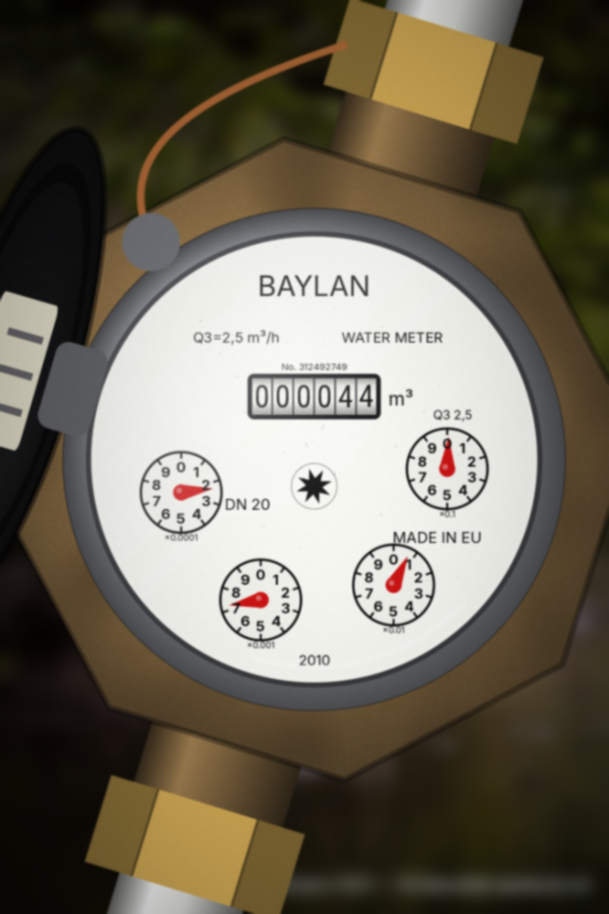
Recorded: 44.0072 m³
